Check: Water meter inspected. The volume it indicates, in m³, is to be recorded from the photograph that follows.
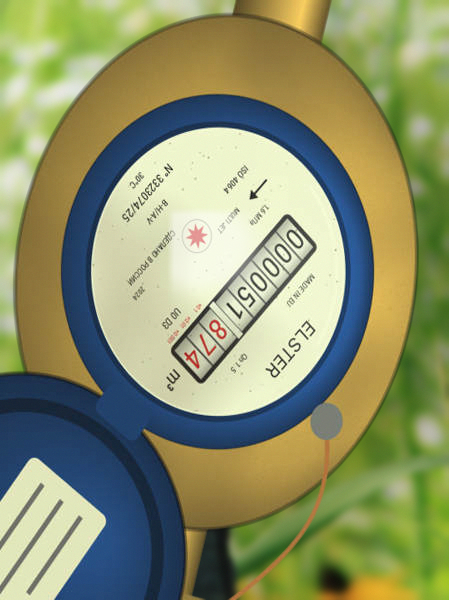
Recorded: 51.874 m³
